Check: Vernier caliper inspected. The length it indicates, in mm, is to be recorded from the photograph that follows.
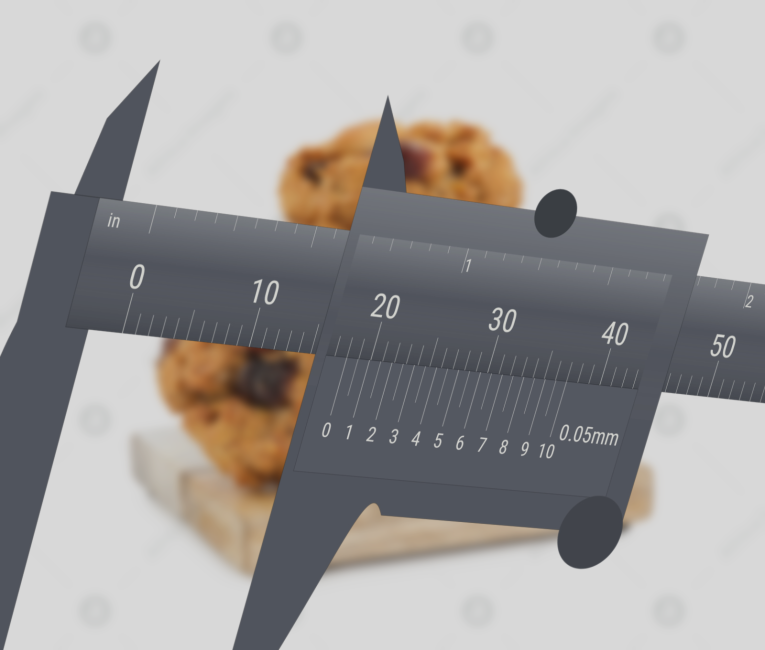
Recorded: 18.0 mm
